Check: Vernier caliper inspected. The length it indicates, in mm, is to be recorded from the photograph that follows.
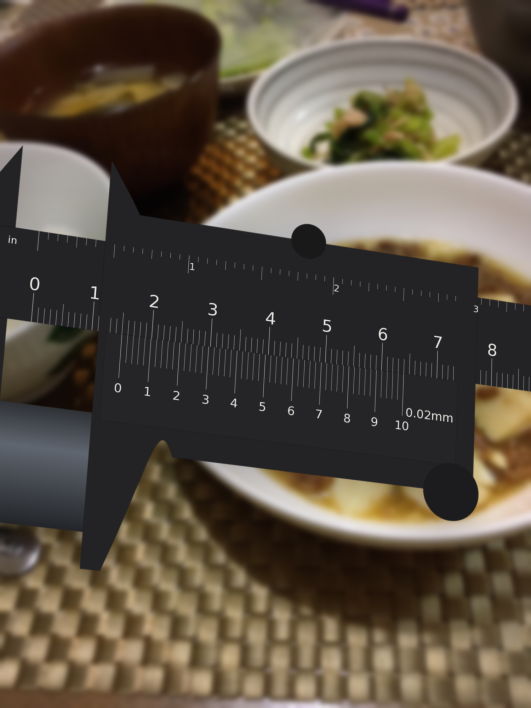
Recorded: 15.0 mm
